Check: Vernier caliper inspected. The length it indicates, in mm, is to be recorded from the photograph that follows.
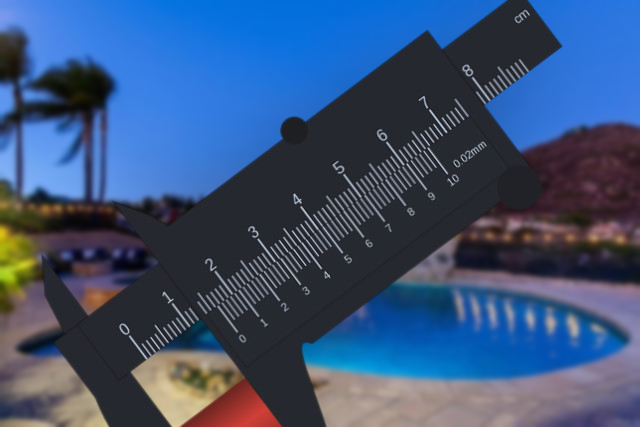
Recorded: 16.5 mm
